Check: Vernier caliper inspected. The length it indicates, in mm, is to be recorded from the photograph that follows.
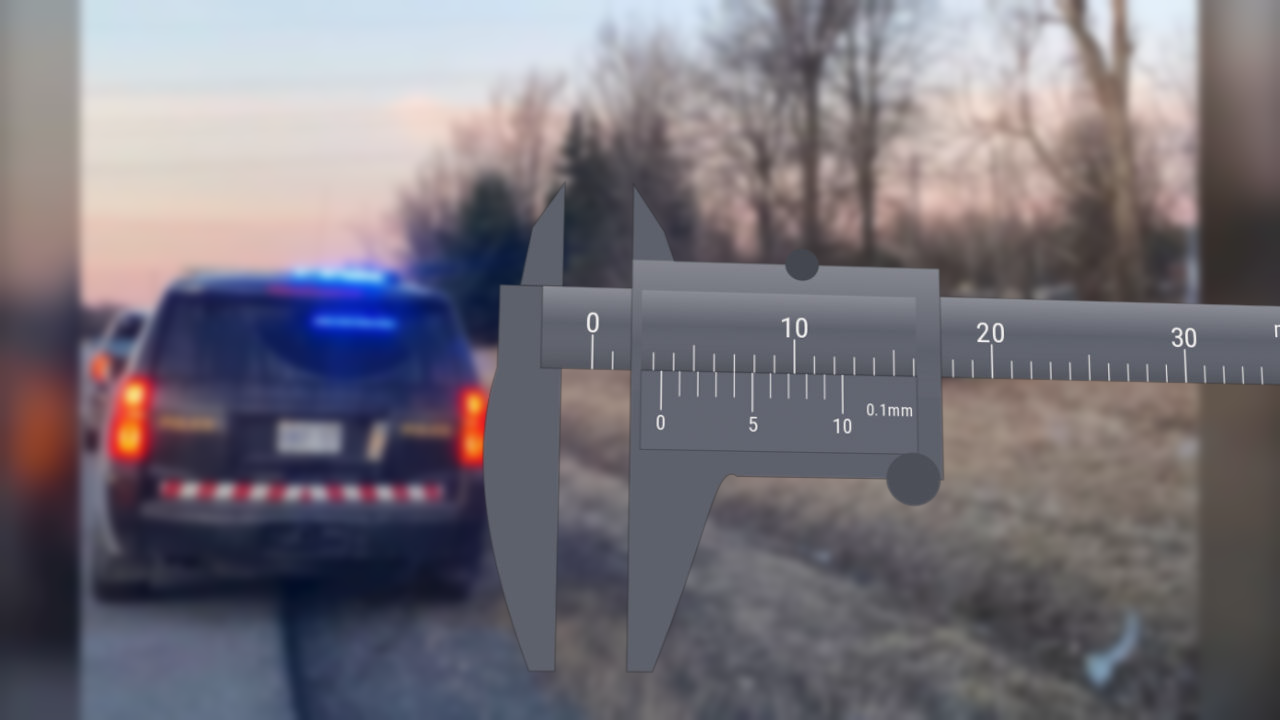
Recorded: 3.4 mm
